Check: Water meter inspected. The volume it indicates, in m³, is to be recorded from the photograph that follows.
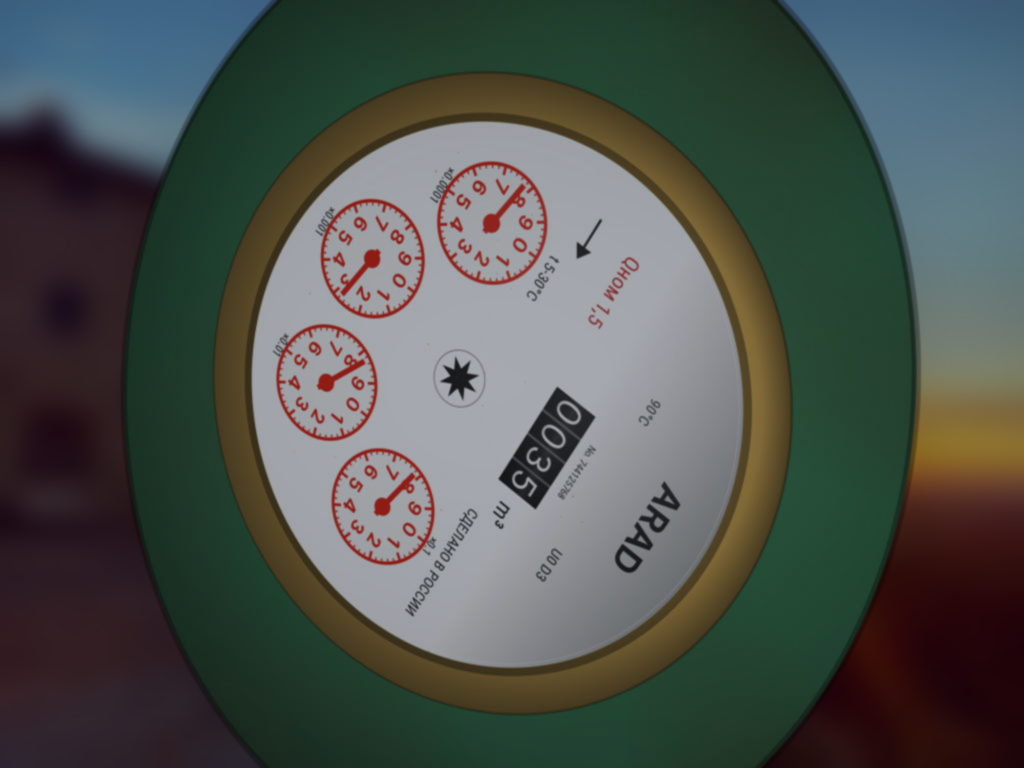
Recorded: 35.7827 m³
